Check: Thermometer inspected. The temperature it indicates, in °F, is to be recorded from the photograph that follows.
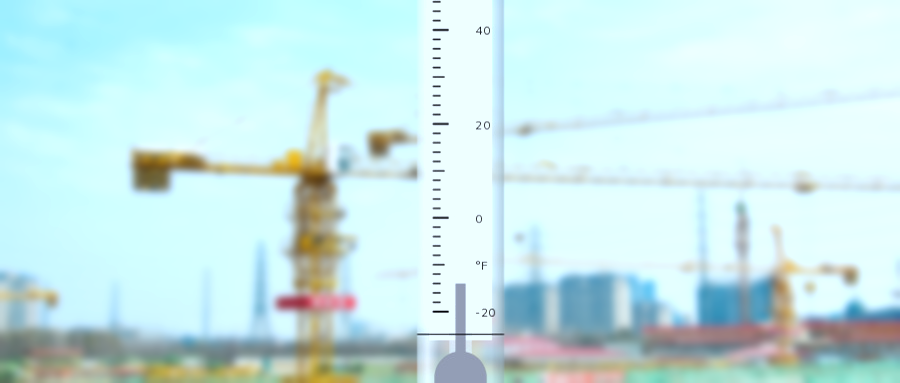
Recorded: -14 °F
